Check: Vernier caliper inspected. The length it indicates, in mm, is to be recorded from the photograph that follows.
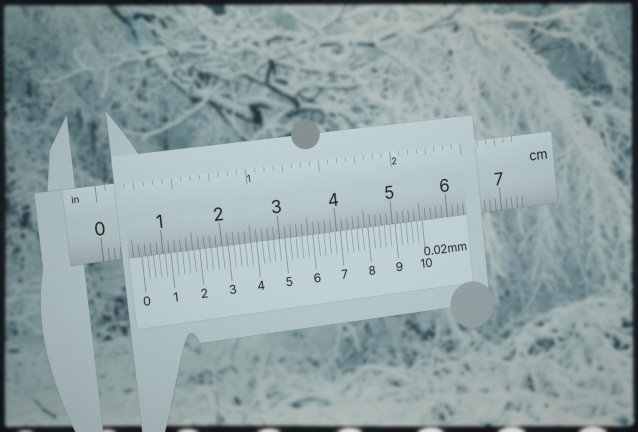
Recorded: 6.4 mm
